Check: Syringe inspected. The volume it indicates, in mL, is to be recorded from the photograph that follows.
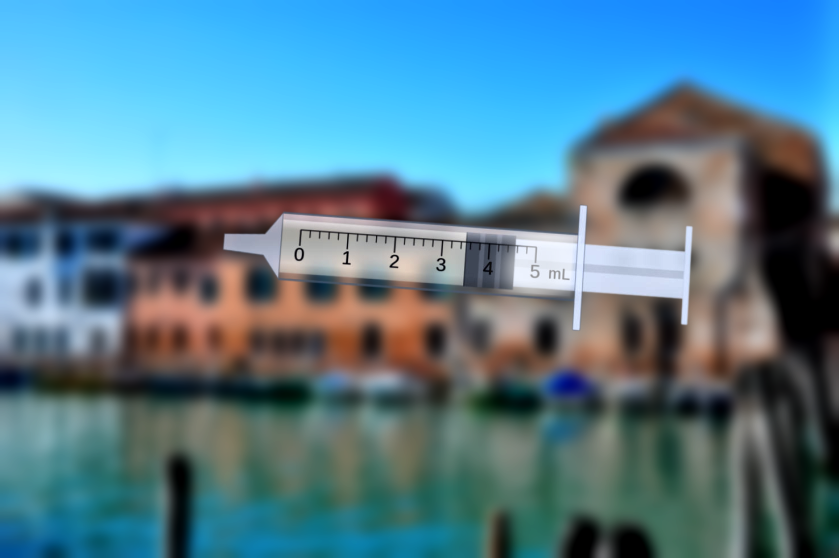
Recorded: 3.5 mL
